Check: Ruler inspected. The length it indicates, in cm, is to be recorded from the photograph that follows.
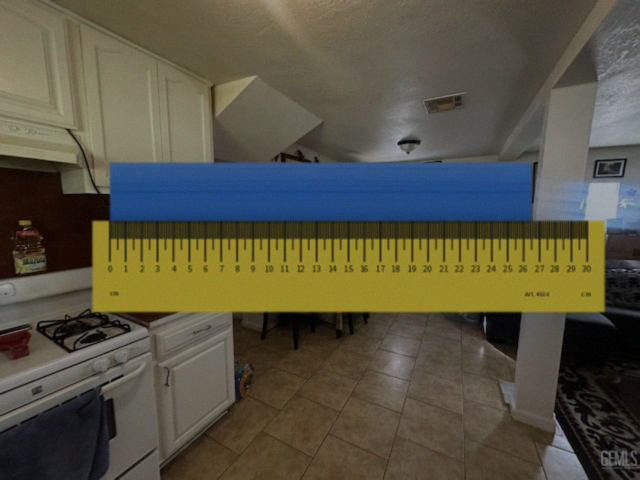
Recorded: 26.5 cm
